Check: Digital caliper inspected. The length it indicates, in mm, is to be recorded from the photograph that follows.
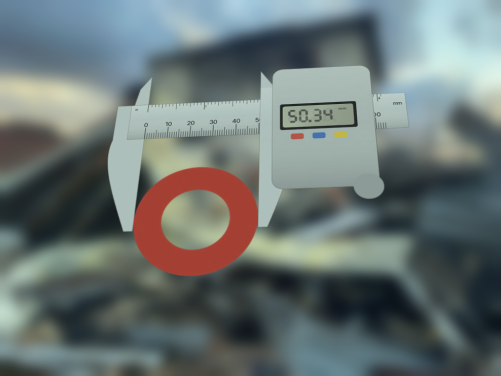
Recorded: 50.34 mm
